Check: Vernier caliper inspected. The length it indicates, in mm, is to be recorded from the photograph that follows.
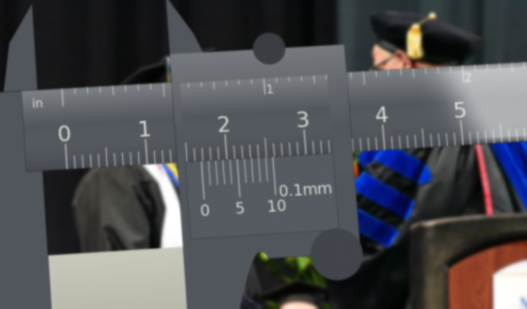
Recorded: 16.8 mm
